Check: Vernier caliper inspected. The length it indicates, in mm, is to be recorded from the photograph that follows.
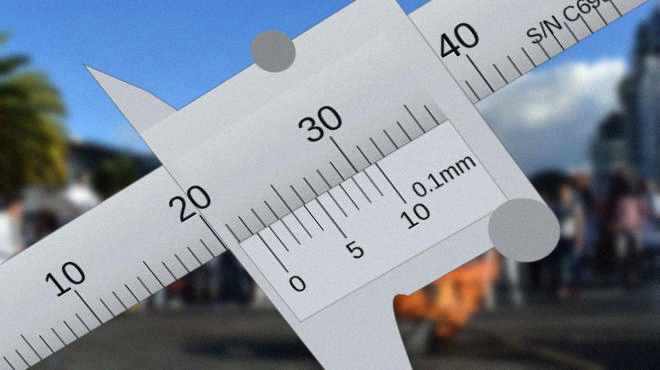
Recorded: 22.3 mm
